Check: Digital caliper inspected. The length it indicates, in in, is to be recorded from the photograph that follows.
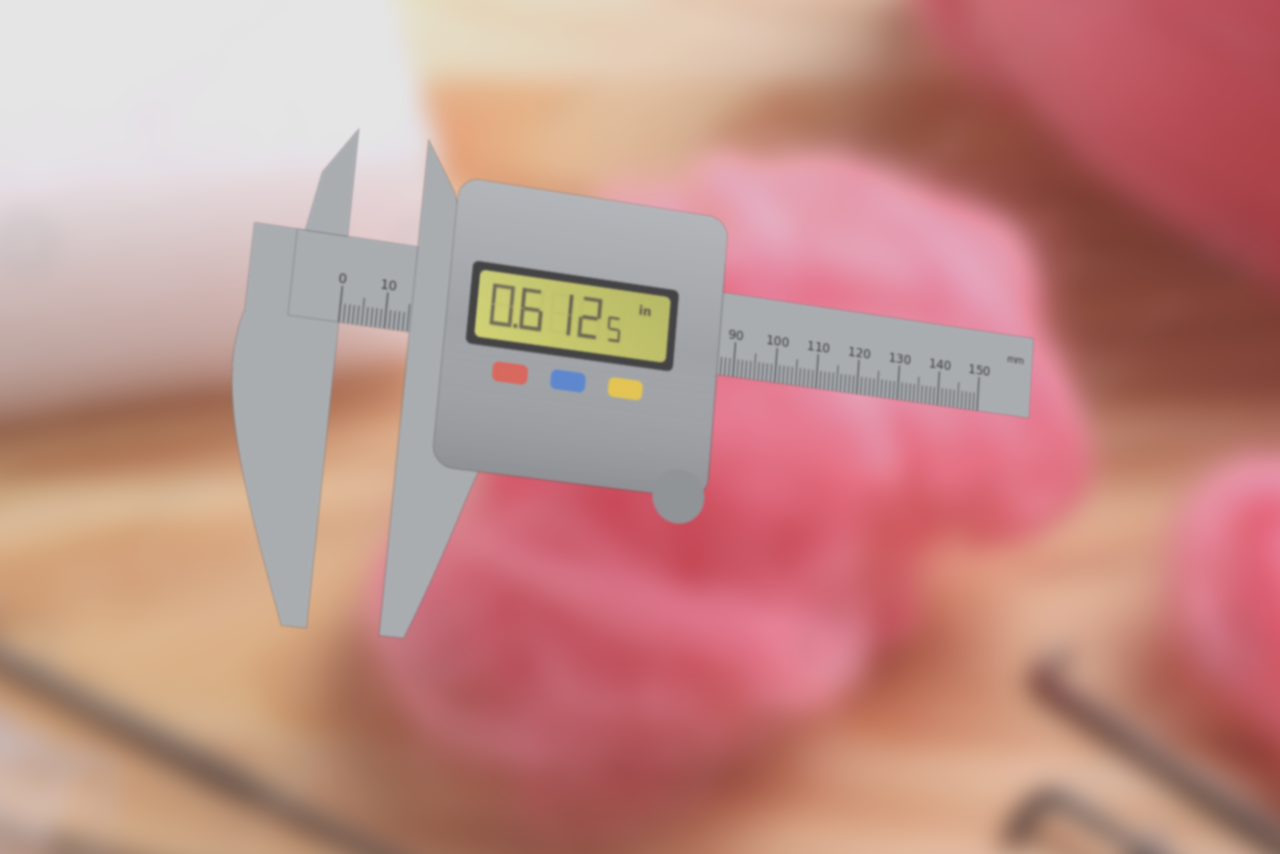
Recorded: 0.6125 in
